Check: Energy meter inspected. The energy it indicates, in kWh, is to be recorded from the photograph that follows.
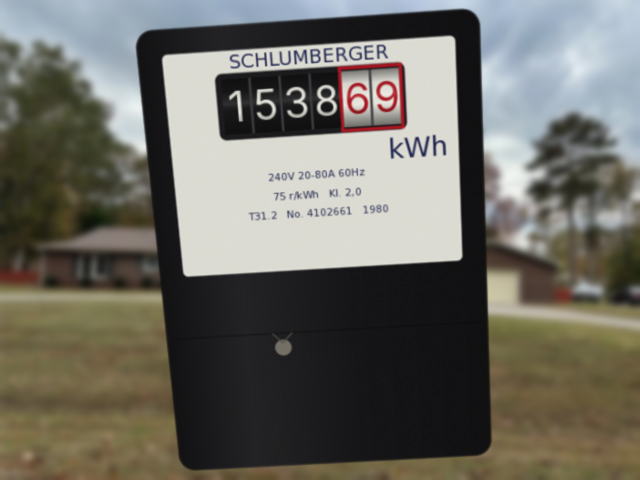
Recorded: 1538.69 kWh
